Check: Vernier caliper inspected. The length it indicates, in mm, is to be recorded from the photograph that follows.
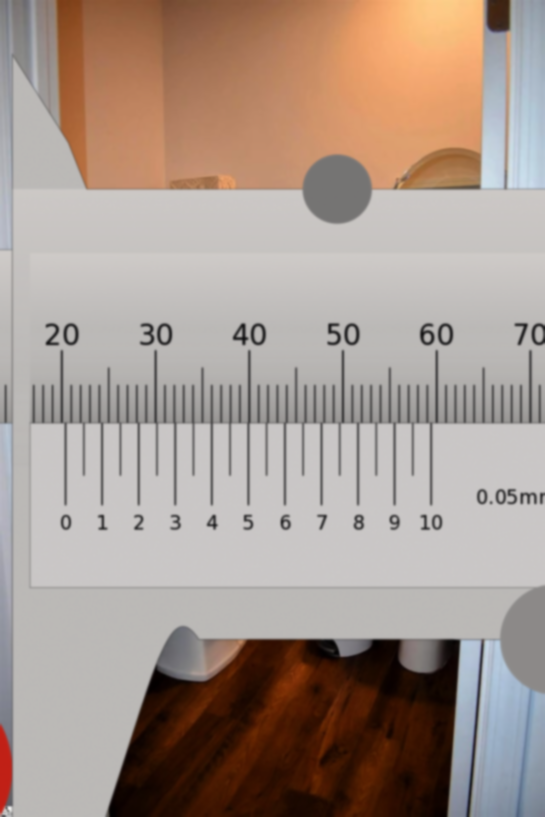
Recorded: 20.4 mm
